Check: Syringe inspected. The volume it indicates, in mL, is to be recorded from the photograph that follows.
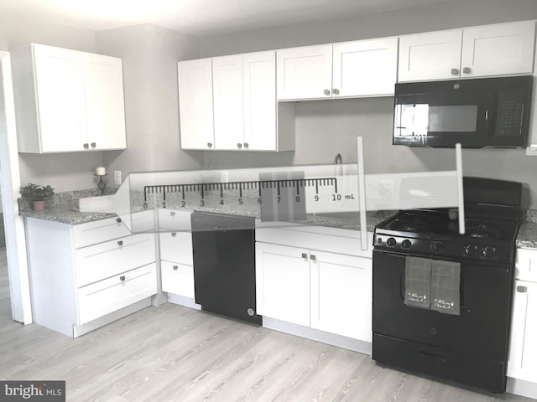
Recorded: 6 mL
